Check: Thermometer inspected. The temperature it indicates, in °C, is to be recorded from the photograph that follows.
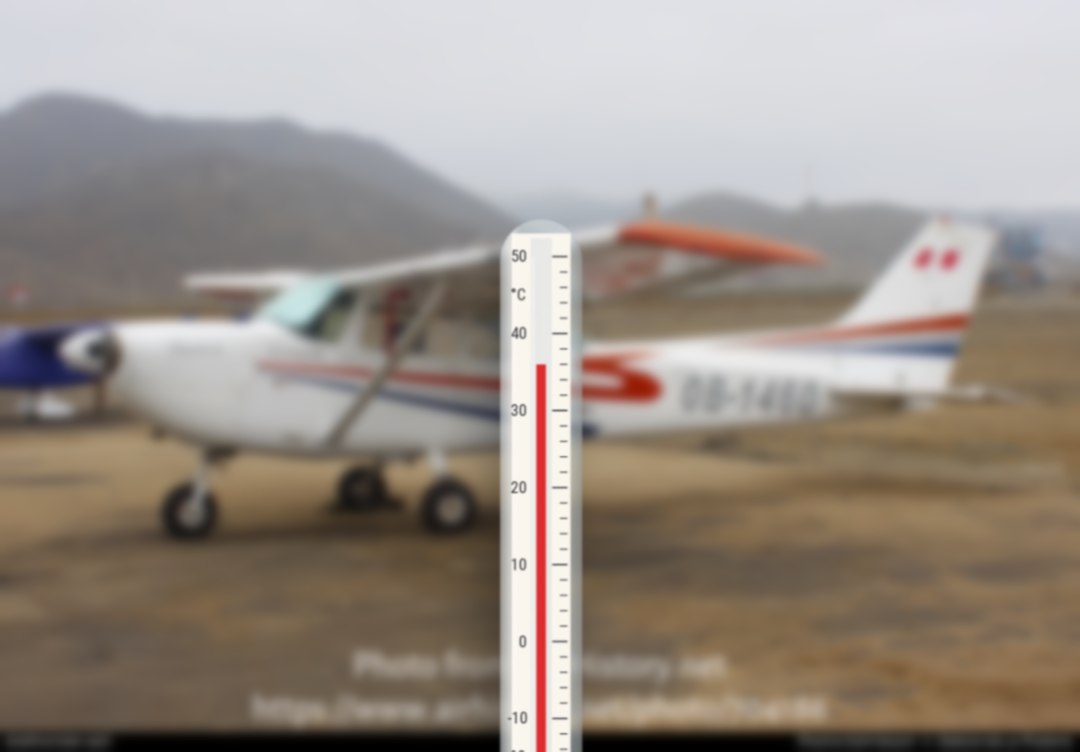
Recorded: 36 °C
